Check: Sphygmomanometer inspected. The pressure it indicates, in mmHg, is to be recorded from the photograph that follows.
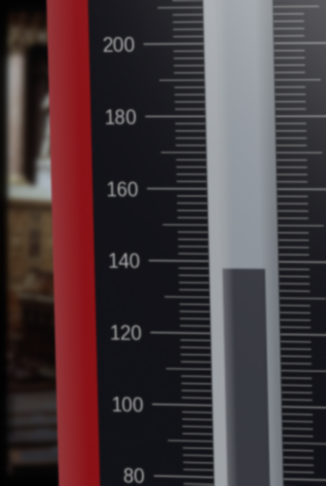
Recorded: 138 mmHg
